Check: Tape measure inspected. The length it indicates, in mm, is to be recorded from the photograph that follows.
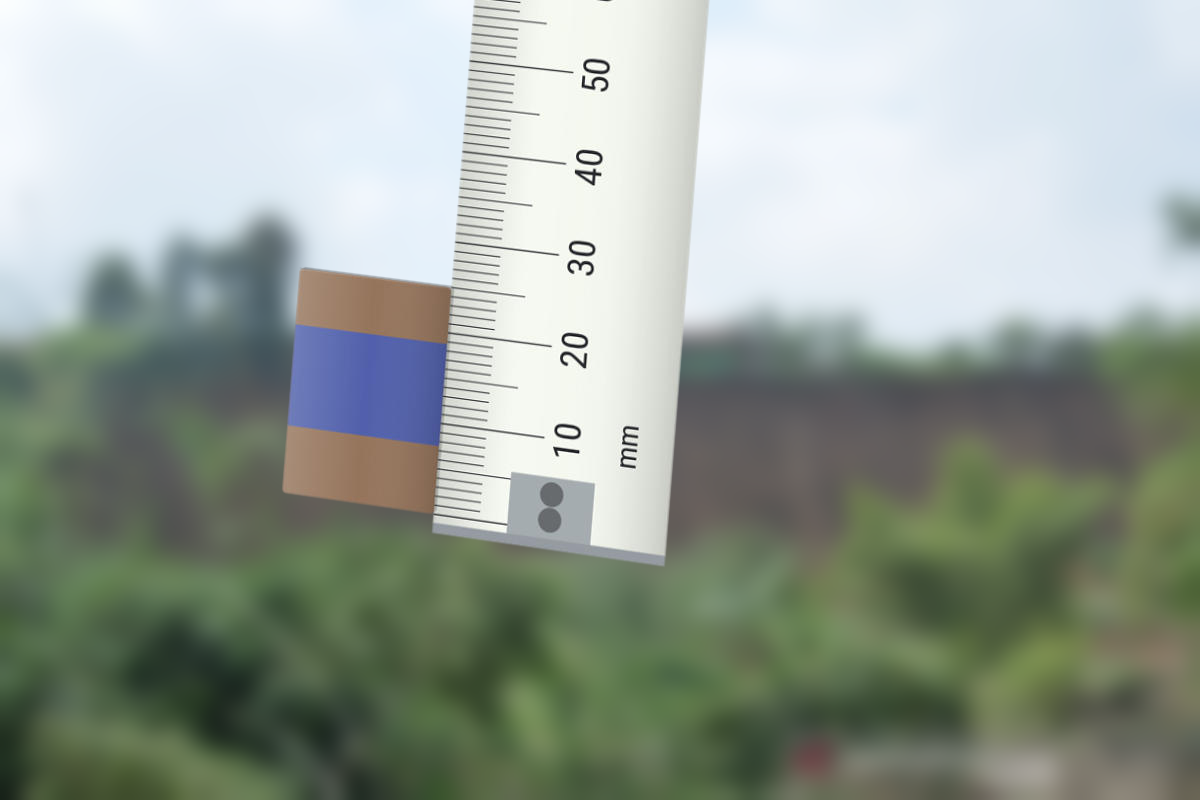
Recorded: 25 mm
